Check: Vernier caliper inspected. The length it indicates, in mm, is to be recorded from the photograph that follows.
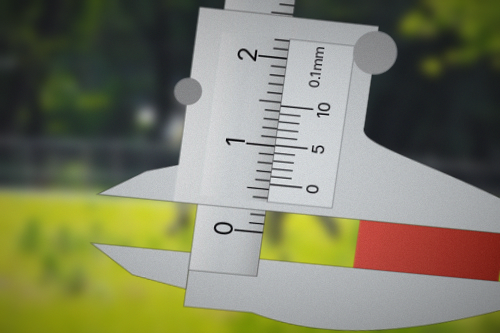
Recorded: 5.6 mm
